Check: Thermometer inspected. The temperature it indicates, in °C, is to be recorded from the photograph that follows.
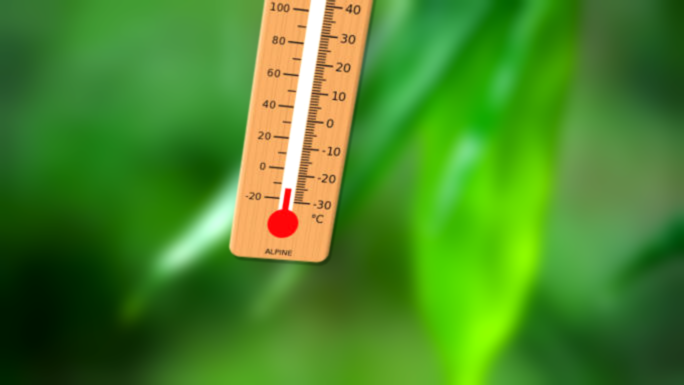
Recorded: -25 °C
